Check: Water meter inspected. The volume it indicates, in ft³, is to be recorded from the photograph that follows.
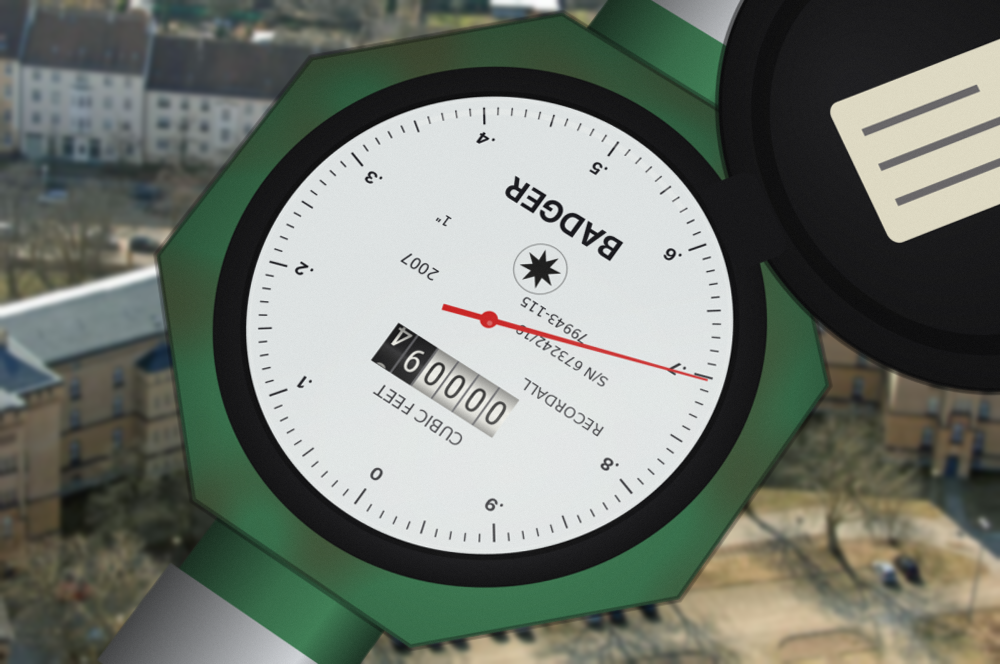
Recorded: 93.70 ft³
